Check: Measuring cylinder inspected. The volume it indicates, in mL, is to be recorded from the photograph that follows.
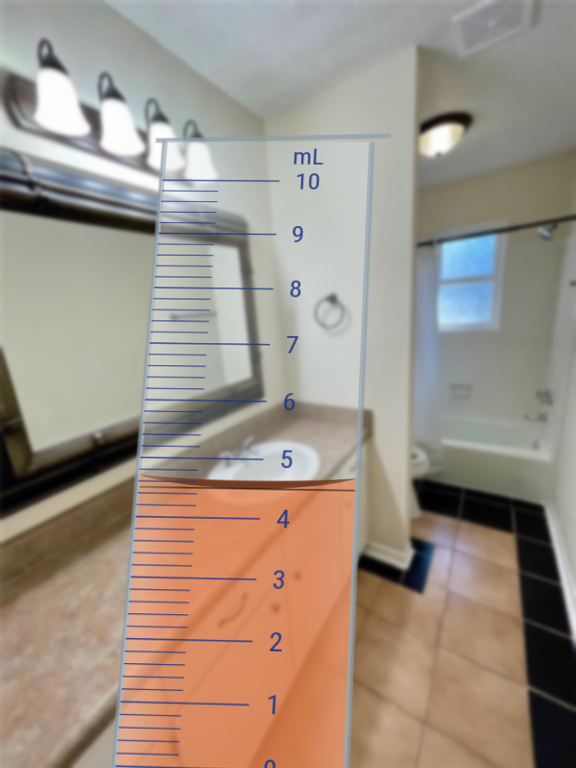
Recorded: 4.5 mL
